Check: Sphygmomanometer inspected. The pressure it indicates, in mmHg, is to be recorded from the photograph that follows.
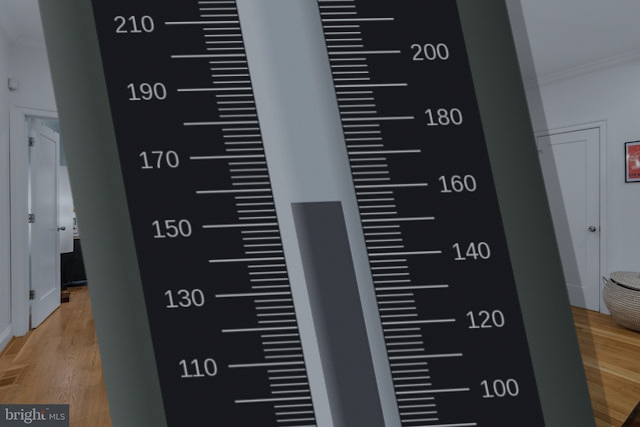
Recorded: 156 mmHg
